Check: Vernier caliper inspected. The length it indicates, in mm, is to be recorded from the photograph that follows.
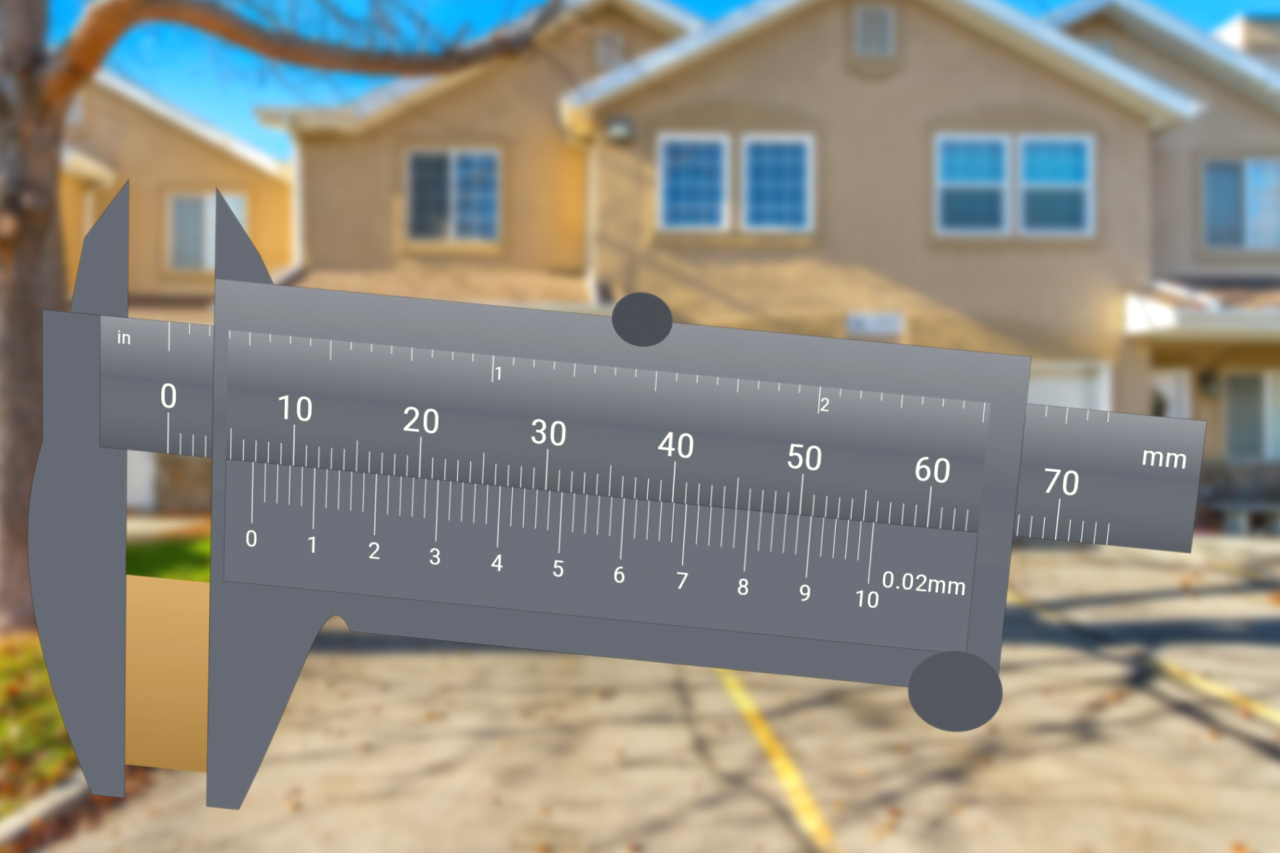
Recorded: 6.8 mm
